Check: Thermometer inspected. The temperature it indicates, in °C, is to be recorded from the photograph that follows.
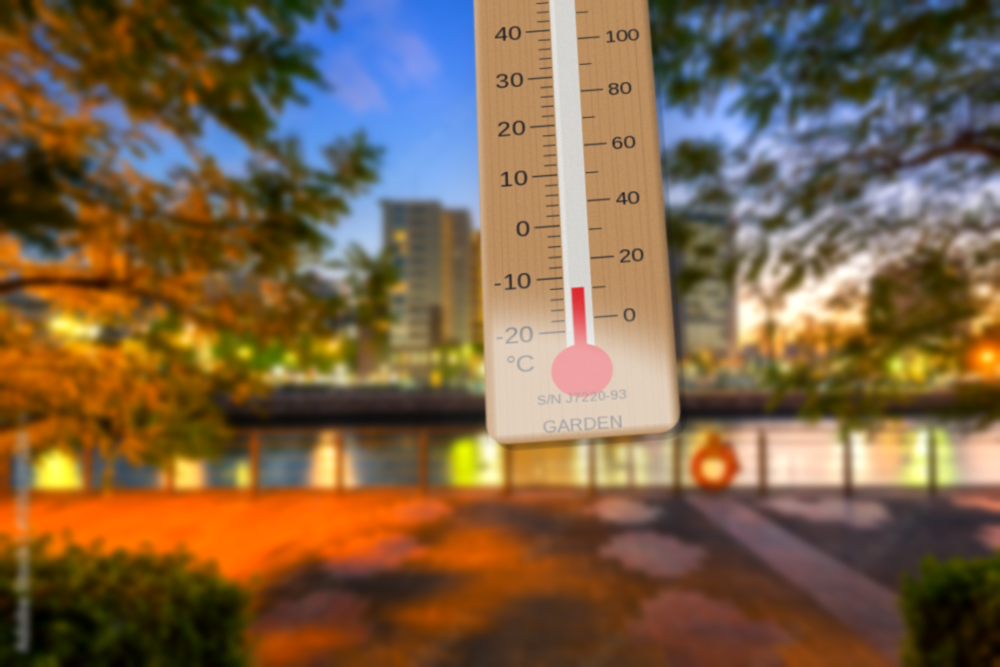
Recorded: -12 °C
